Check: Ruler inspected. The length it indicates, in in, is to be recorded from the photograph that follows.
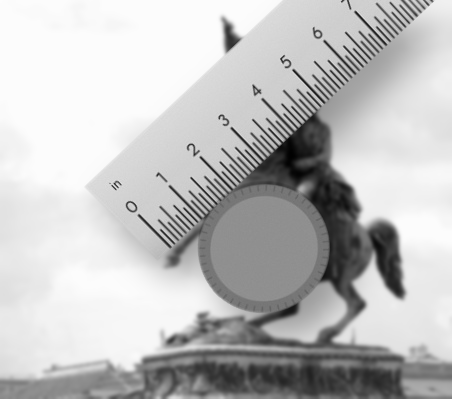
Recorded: 3.125 in
